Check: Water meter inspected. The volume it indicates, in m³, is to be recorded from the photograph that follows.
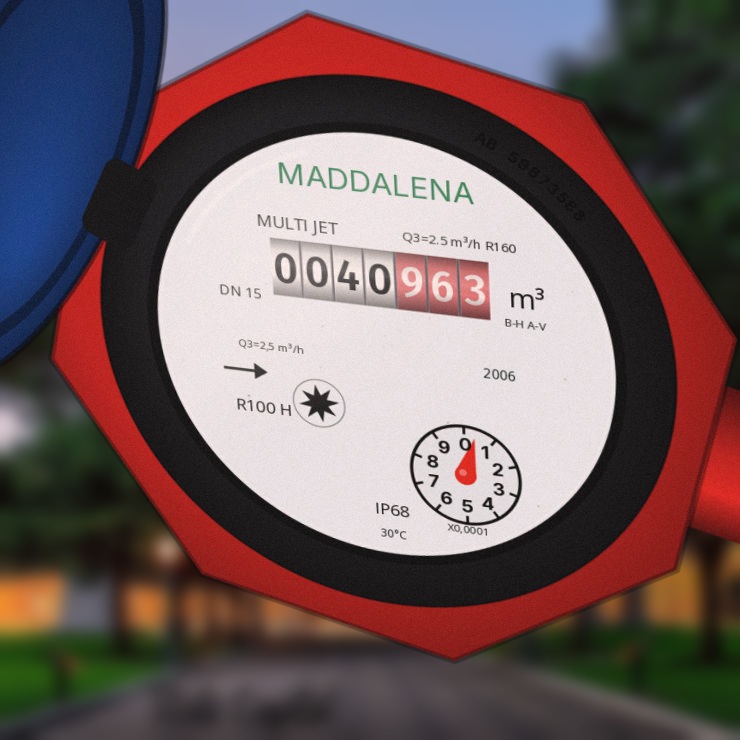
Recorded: 40.9630 m³
